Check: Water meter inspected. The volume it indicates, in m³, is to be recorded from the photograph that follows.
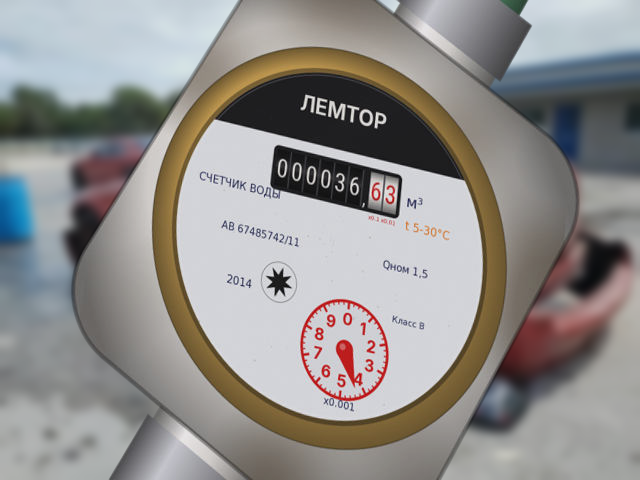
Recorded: 36.634 m³
